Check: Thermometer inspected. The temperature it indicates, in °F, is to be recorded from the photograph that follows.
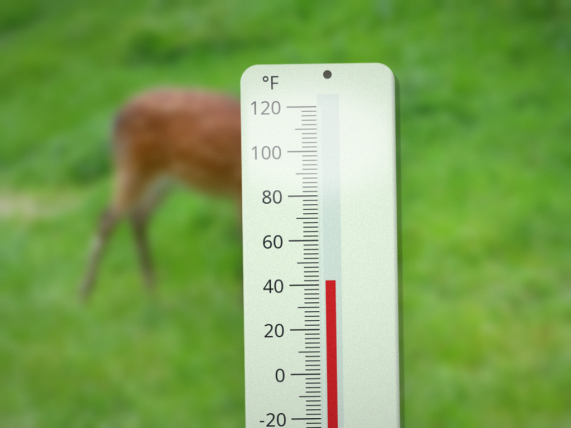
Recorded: 42 °F
